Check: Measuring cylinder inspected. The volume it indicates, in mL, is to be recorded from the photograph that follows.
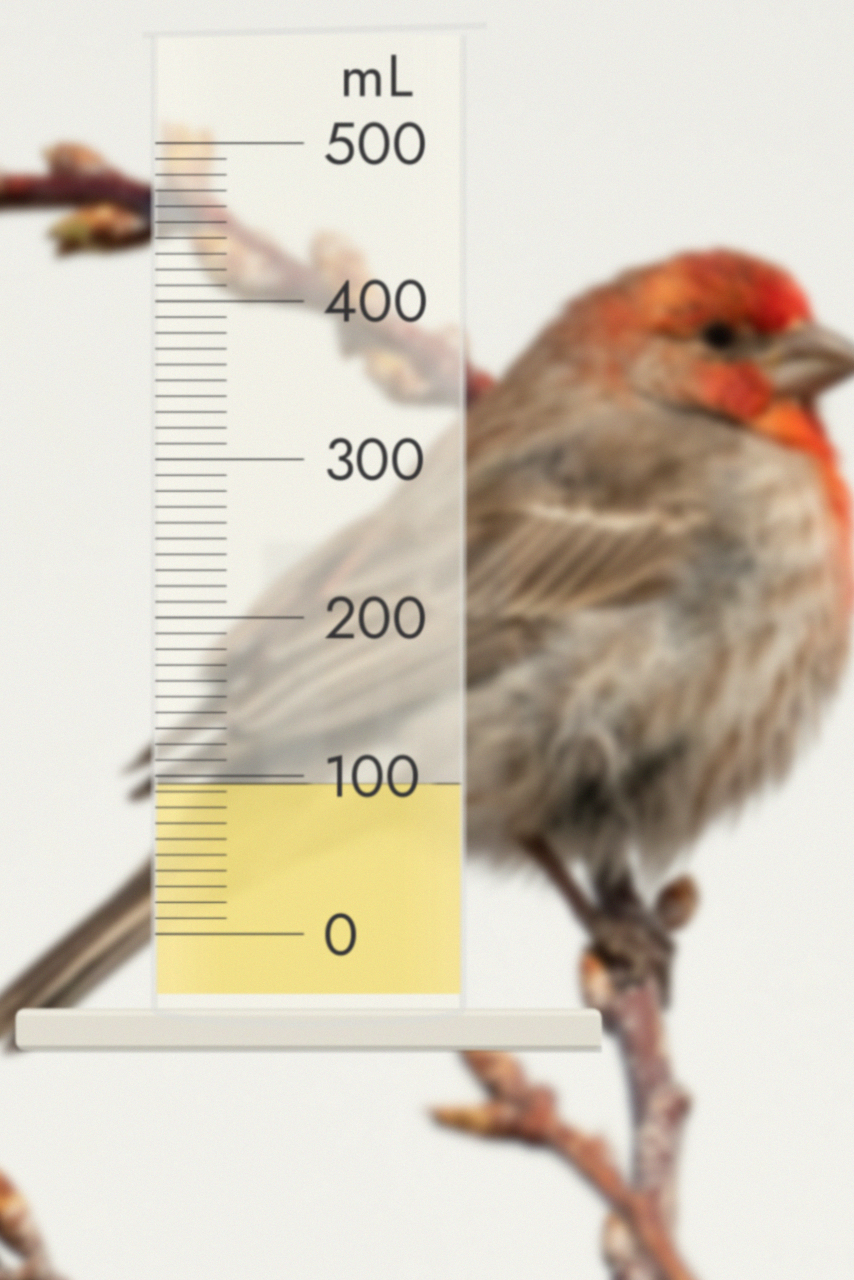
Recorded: 95 mL
